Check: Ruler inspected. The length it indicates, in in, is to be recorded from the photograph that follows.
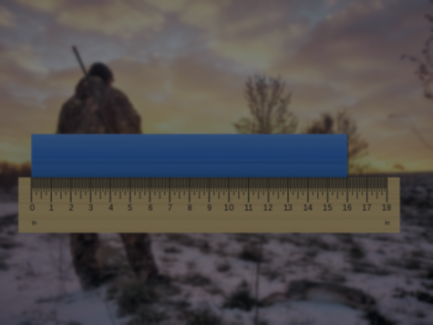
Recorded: 16 in
